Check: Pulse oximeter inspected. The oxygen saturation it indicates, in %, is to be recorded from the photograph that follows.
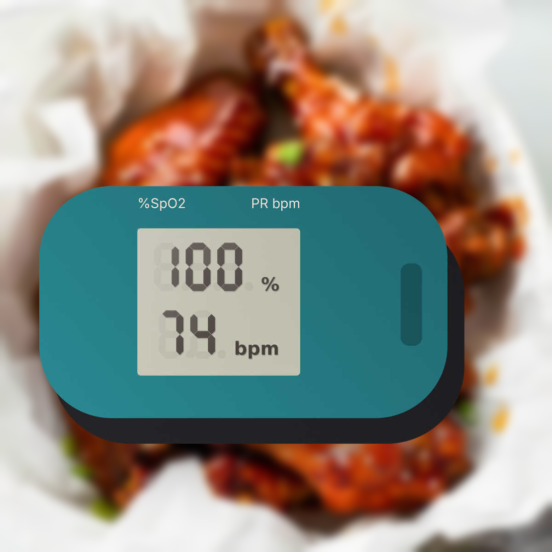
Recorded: 100 %
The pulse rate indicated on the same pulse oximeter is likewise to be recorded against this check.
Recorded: 74 bpm
